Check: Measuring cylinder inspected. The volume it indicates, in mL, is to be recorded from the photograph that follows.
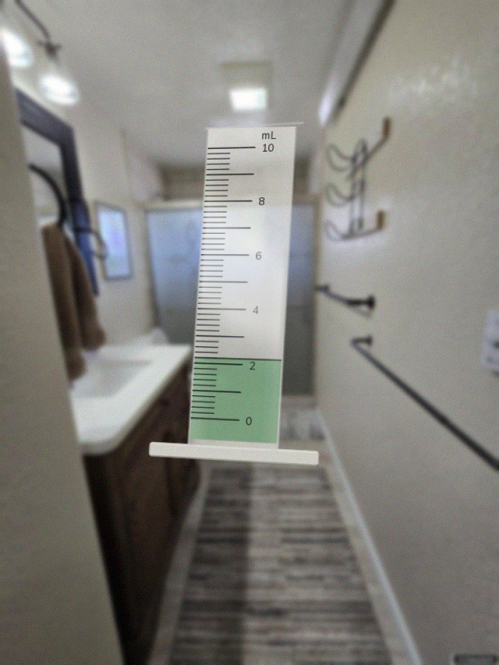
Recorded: 2.2 mL
